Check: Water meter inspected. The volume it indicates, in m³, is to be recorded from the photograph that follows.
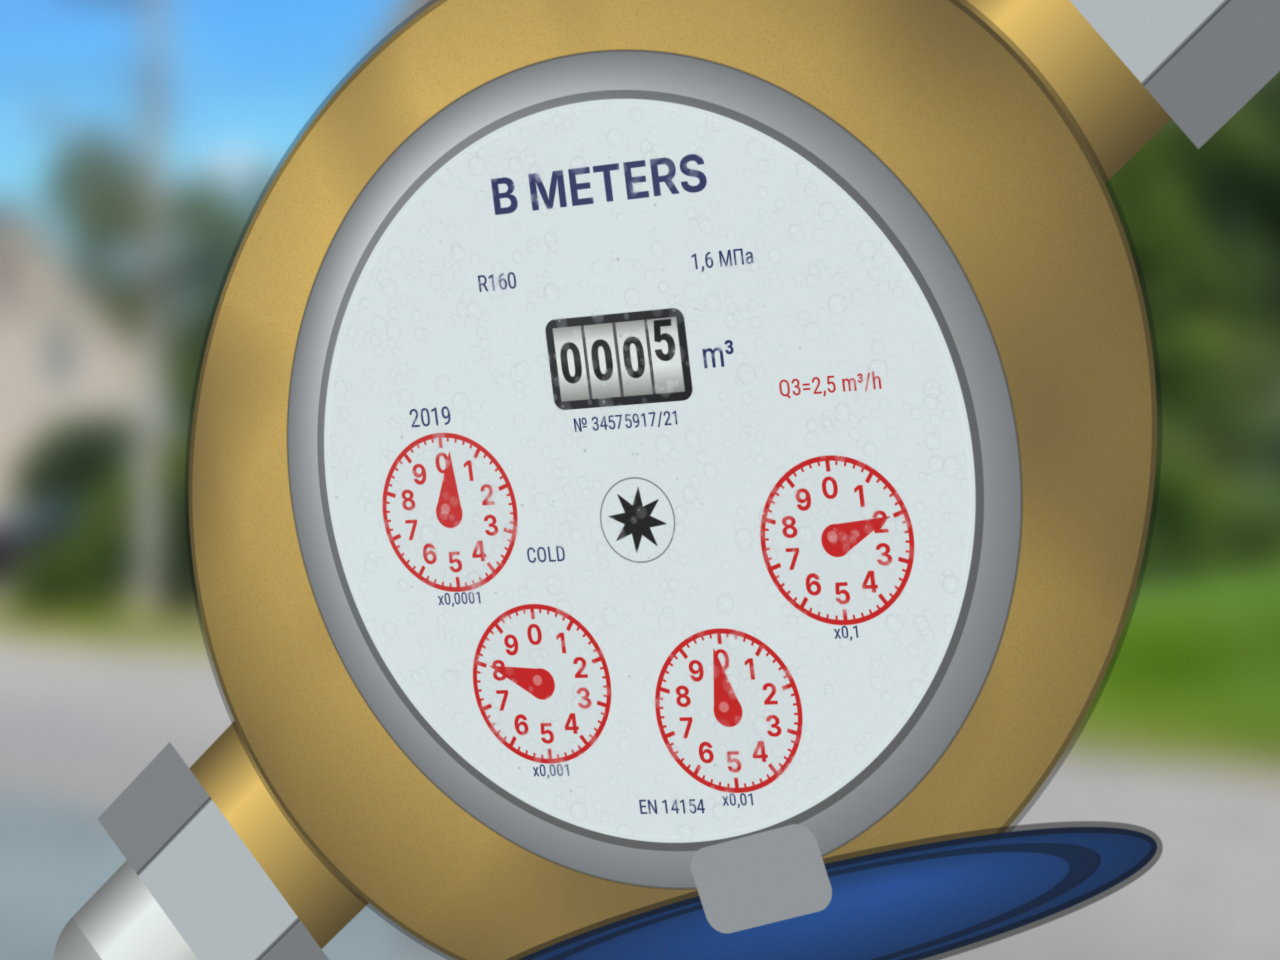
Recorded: 5.1980 m³
